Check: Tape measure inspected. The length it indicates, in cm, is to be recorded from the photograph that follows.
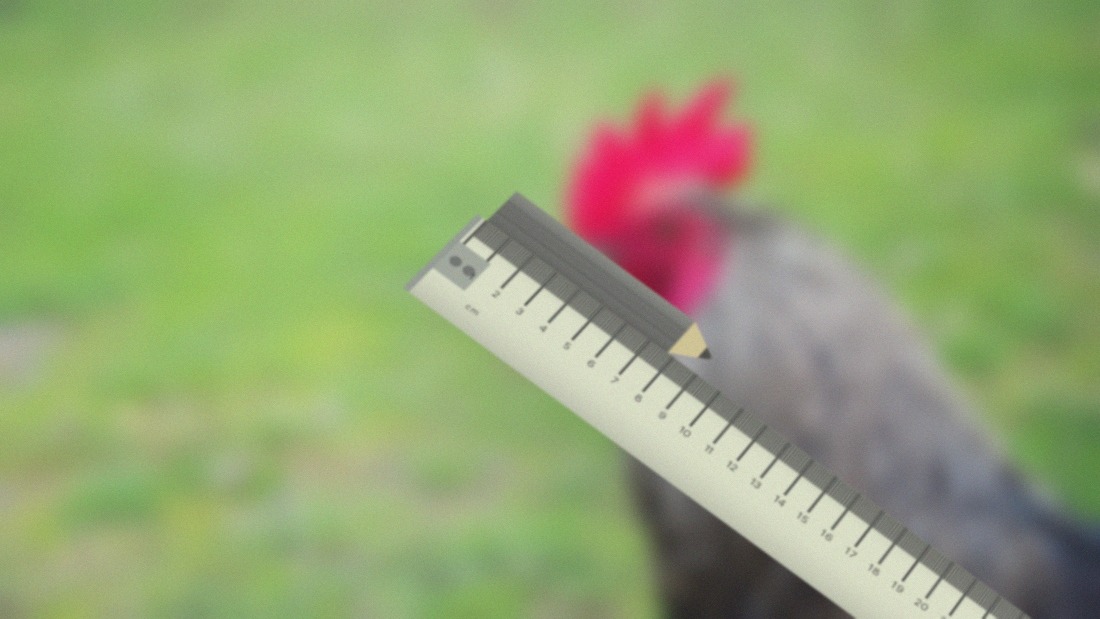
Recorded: 9 cm
